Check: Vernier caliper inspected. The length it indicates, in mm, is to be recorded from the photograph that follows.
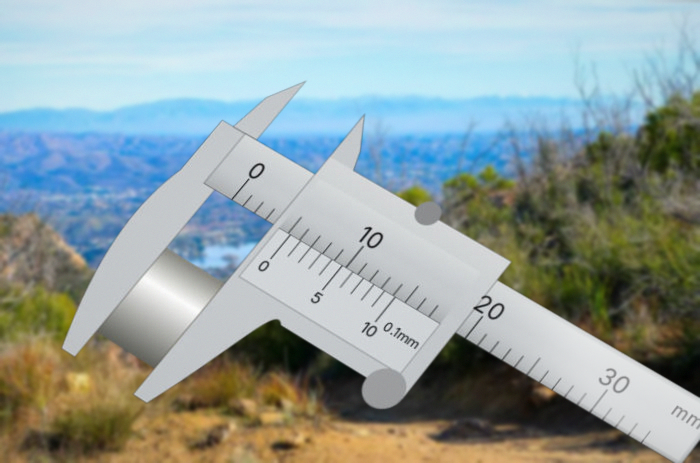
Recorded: 5.2 mm
